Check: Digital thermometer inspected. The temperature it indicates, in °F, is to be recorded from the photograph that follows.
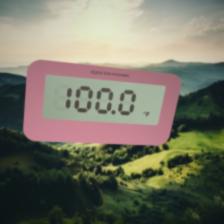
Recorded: 100.0 °F
